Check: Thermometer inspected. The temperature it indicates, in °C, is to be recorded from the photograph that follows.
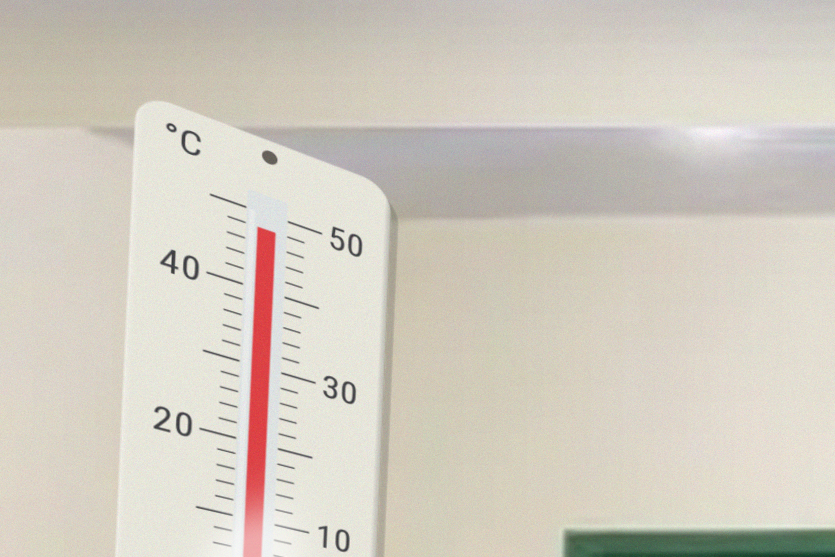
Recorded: 48 °C
